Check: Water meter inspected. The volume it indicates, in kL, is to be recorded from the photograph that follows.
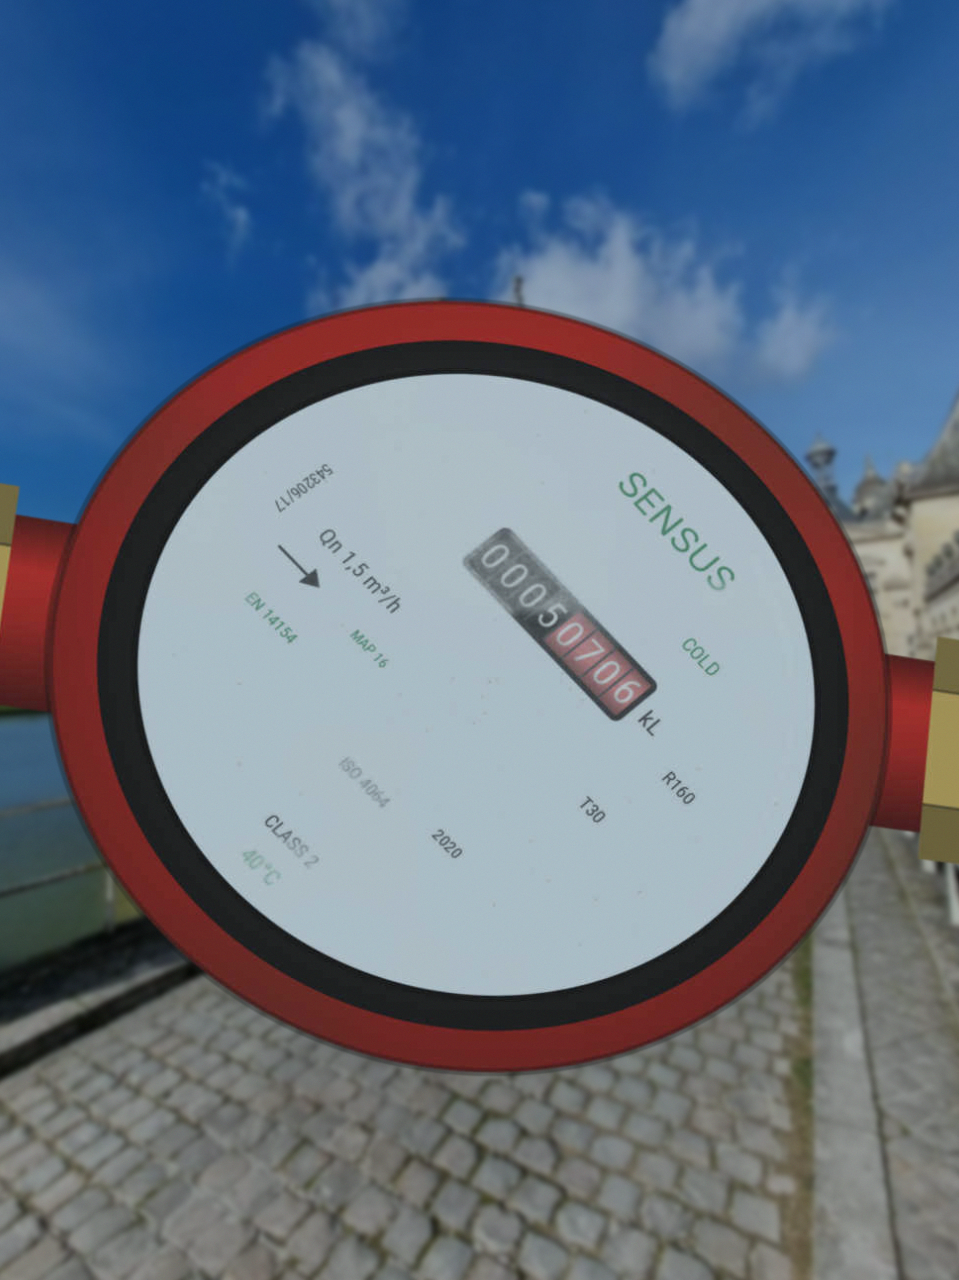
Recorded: 5.0706 kL
